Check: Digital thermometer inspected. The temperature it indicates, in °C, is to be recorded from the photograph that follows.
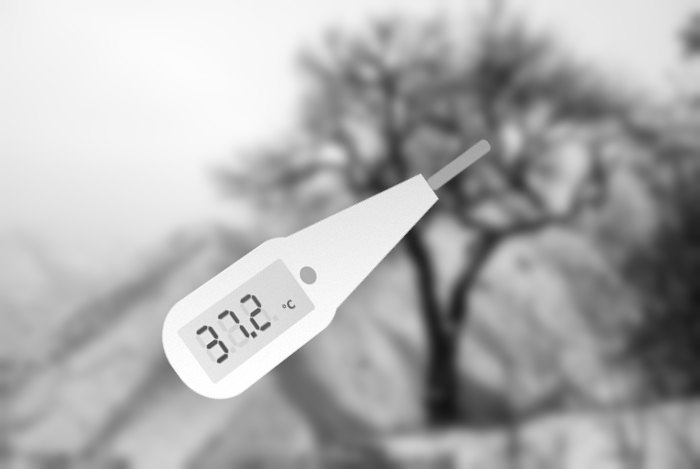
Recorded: 37.2 °C
